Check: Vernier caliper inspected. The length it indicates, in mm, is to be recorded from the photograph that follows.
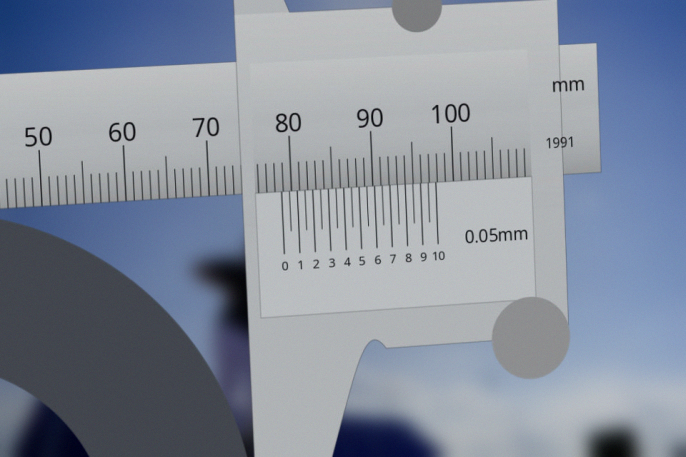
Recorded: 78.8 mm
